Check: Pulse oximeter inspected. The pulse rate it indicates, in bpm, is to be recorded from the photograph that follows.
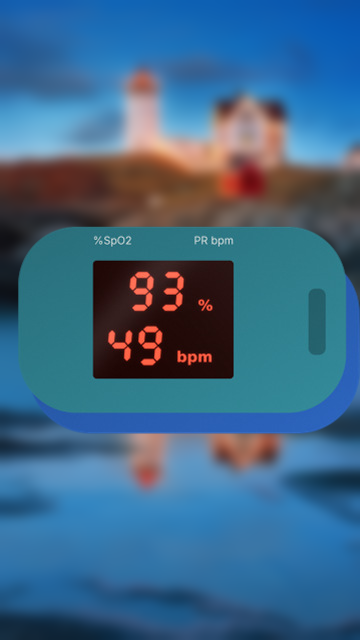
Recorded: 49 bpm
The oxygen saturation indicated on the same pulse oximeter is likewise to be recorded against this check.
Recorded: 93 %
